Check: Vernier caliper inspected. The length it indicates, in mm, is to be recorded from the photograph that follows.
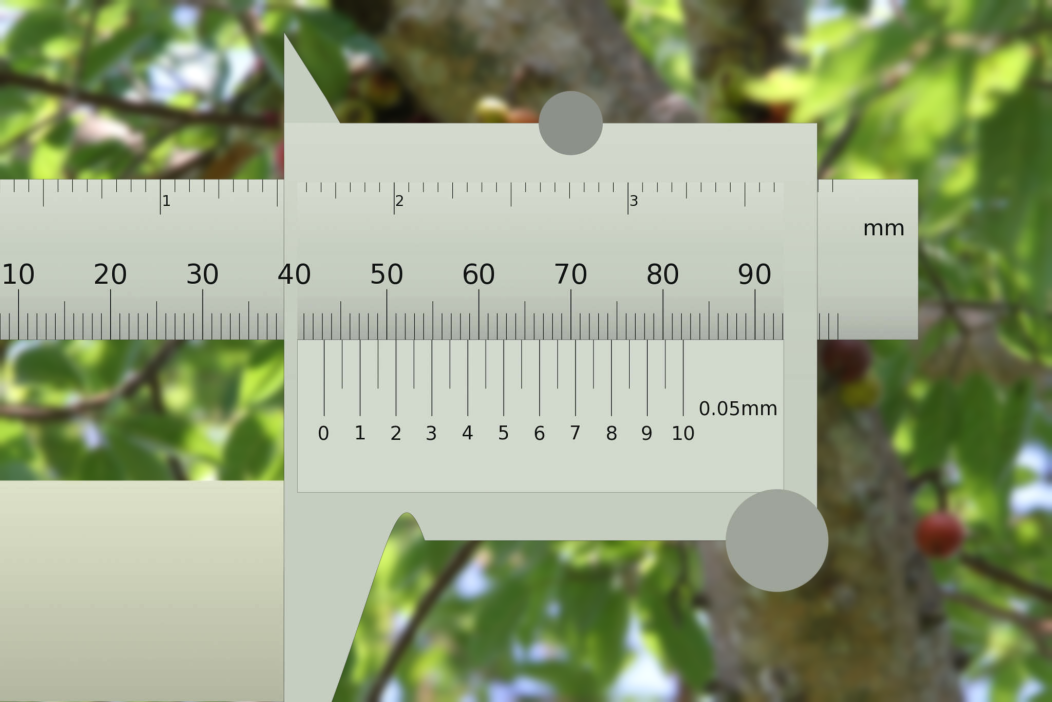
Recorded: 43.2 mm
